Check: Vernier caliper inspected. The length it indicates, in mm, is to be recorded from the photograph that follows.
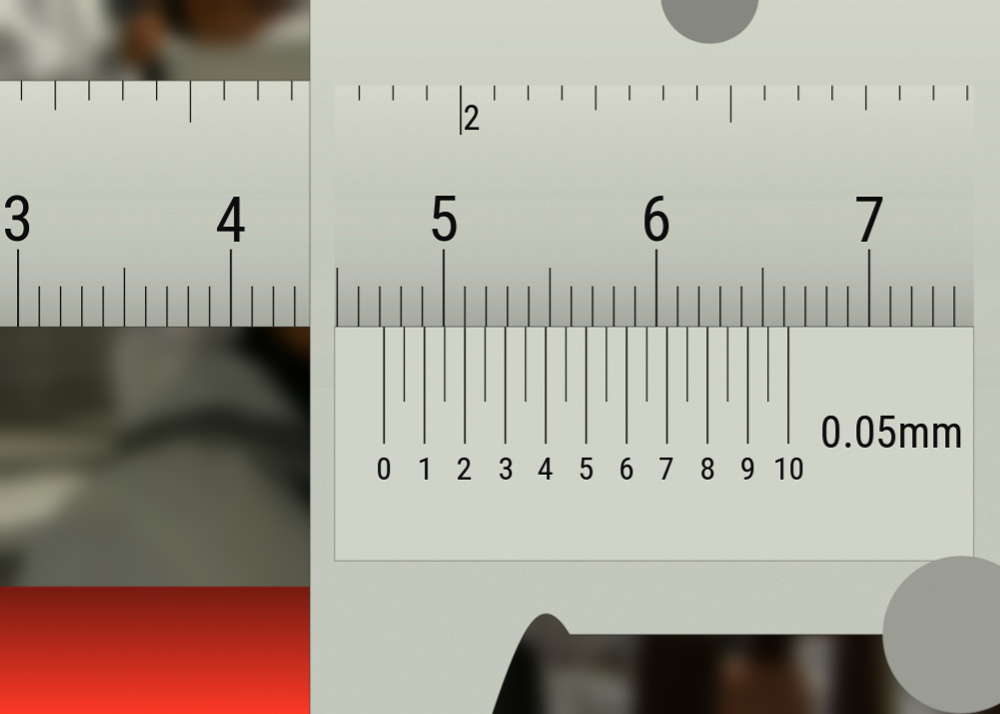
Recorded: 47.2 mm
